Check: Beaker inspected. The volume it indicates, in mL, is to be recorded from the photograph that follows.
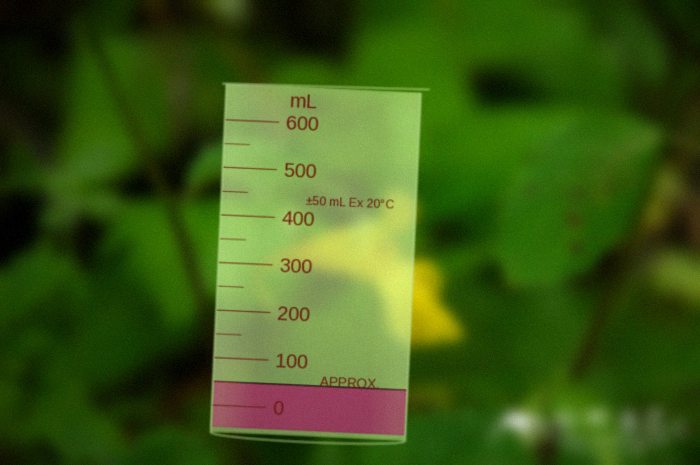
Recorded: 50 mL
